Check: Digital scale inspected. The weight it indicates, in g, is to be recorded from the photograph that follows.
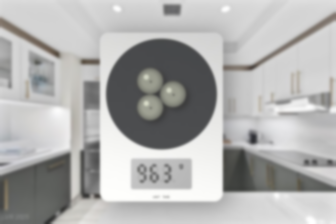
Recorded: 963 g
